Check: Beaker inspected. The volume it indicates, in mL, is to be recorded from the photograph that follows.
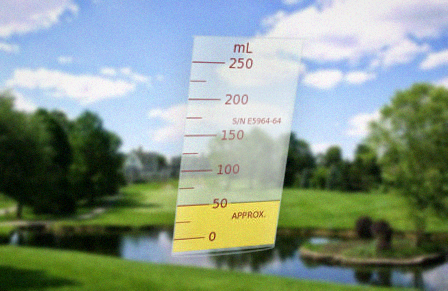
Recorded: 50 mL
